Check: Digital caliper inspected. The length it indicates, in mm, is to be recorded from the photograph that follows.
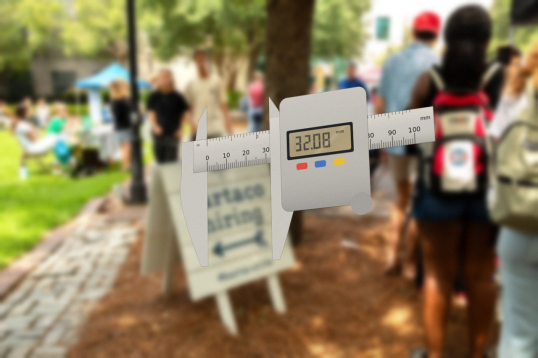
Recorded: 32.08 mm
